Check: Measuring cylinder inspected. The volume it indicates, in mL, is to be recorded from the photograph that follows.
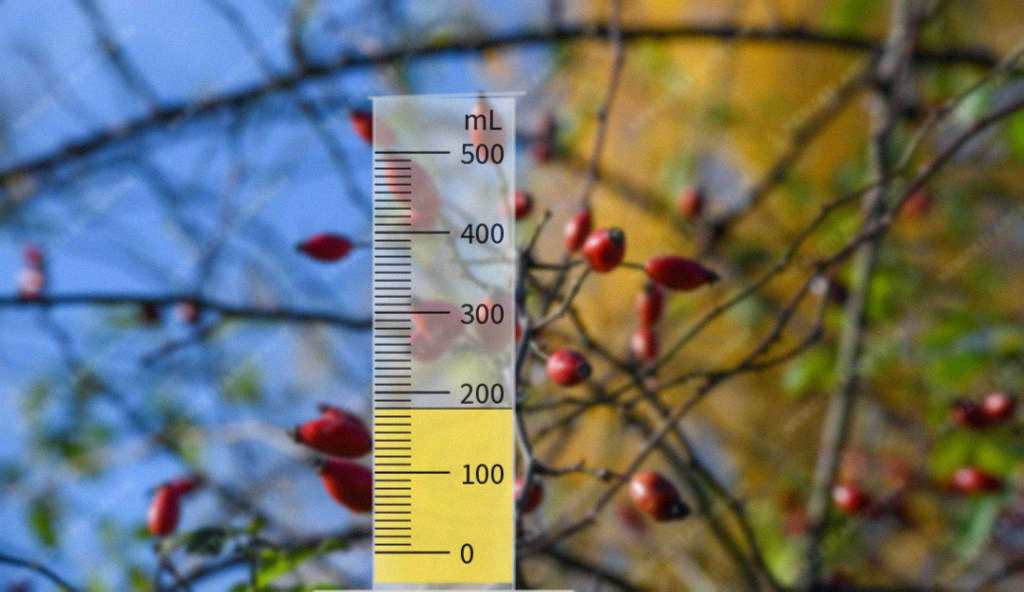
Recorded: 180 mL
